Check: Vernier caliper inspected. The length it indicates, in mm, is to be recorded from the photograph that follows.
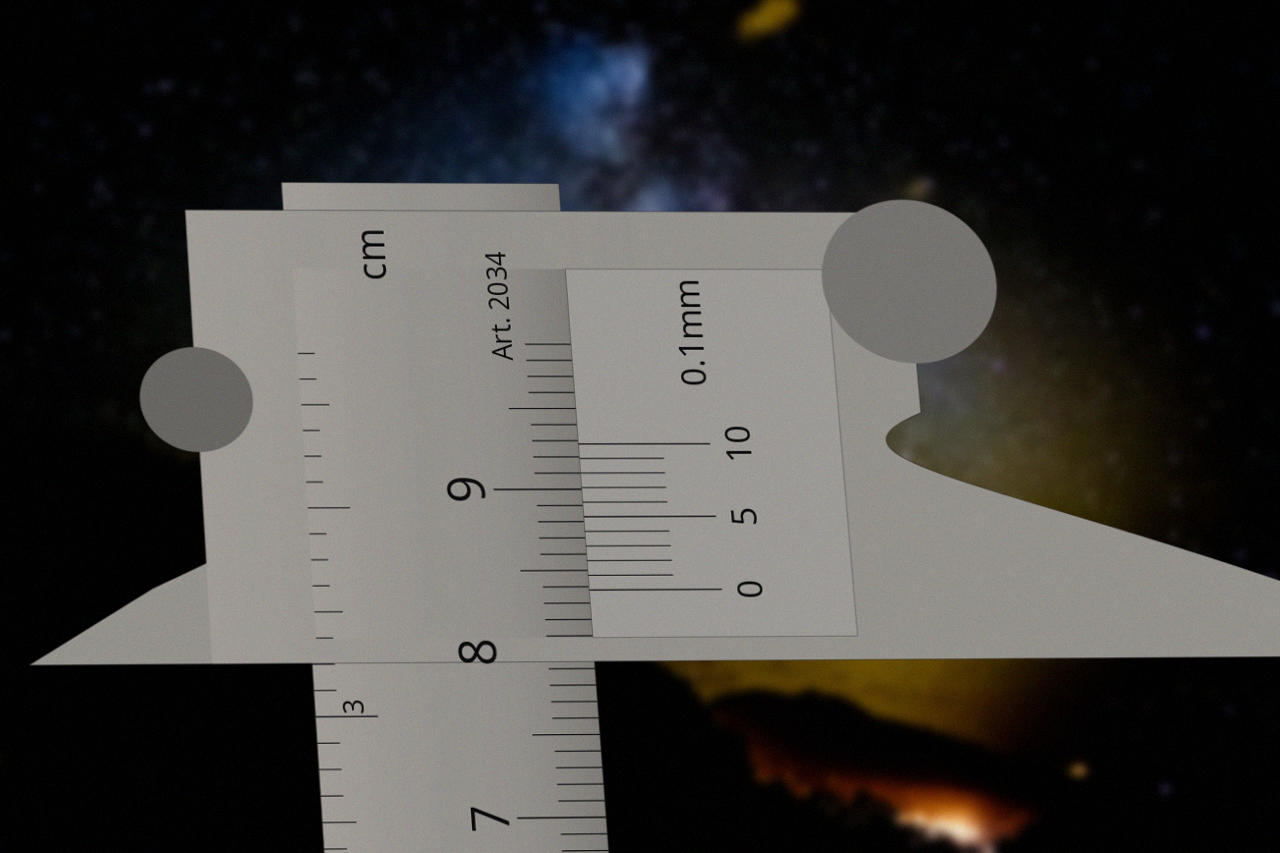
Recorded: 83.8 mm
